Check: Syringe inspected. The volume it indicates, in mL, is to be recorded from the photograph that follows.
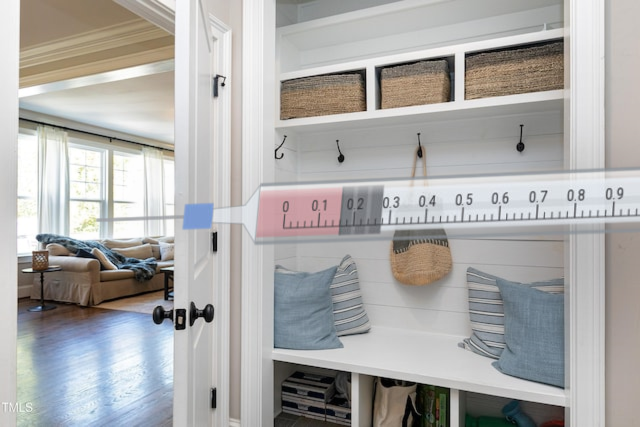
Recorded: 0.16 mL
